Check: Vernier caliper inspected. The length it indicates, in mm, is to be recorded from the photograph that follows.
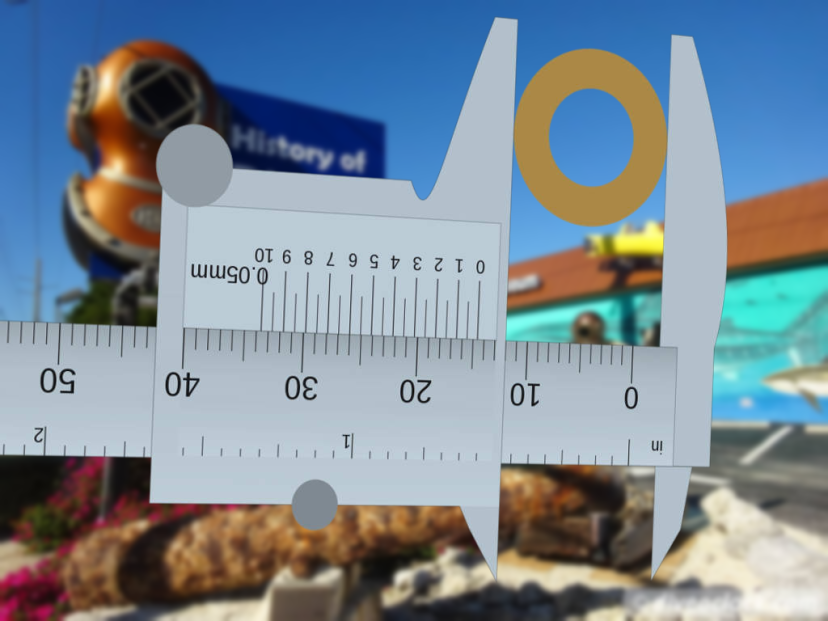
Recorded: 14.6 mm
